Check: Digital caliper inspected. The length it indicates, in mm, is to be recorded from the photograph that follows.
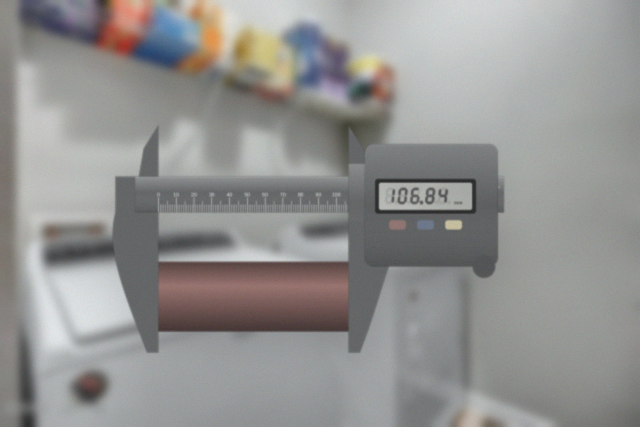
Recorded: 106.84 mm
